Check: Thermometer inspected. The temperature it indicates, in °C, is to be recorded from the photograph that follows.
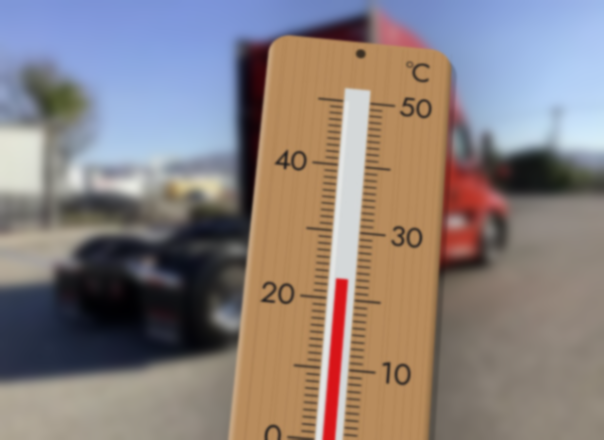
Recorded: 23 °C
